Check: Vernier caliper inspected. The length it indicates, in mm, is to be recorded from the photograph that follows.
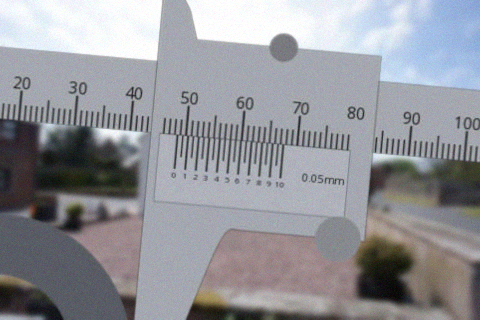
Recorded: 48.5 mm
